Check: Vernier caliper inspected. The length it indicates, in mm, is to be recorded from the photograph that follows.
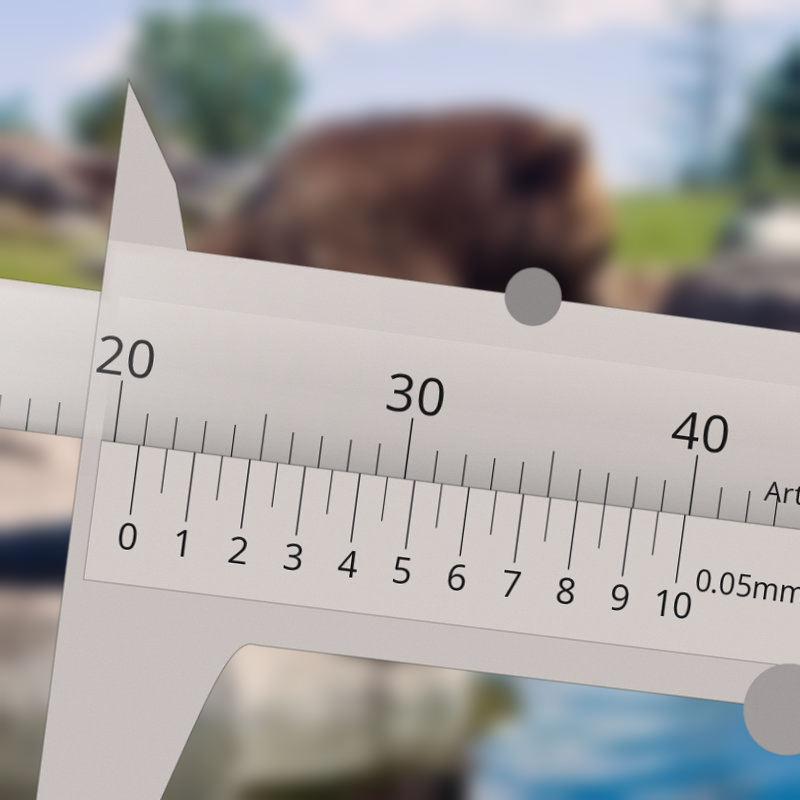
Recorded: 20.85 mm
